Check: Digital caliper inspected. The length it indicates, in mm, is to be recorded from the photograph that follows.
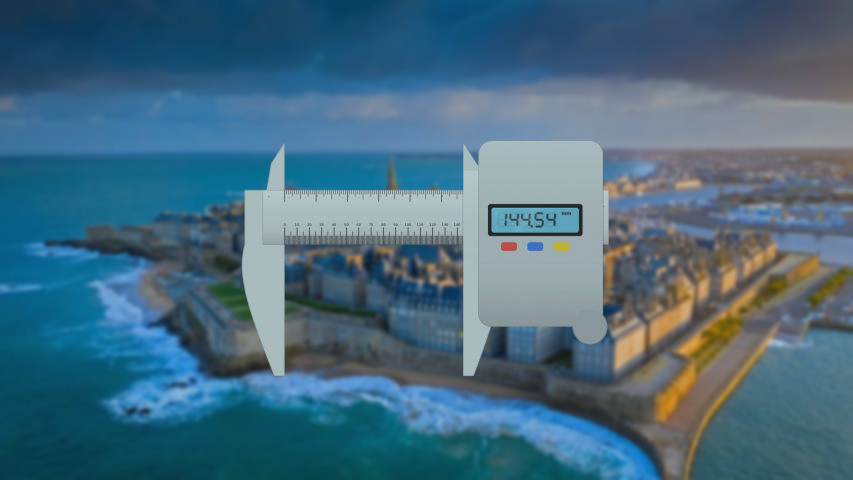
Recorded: 144.54 mm
